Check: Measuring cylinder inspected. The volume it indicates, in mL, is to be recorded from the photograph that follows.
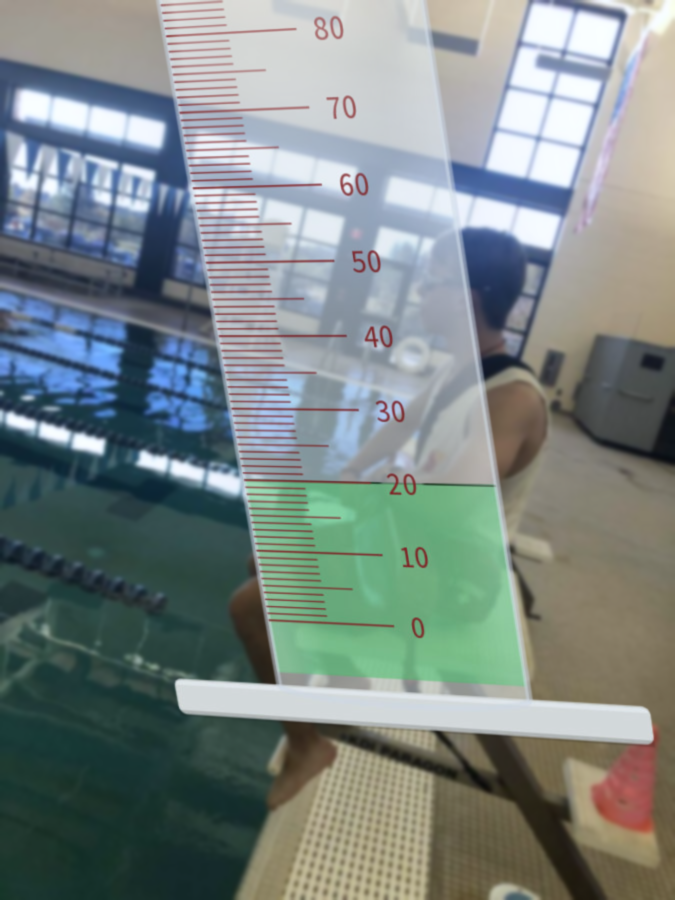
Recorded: 20 mL
